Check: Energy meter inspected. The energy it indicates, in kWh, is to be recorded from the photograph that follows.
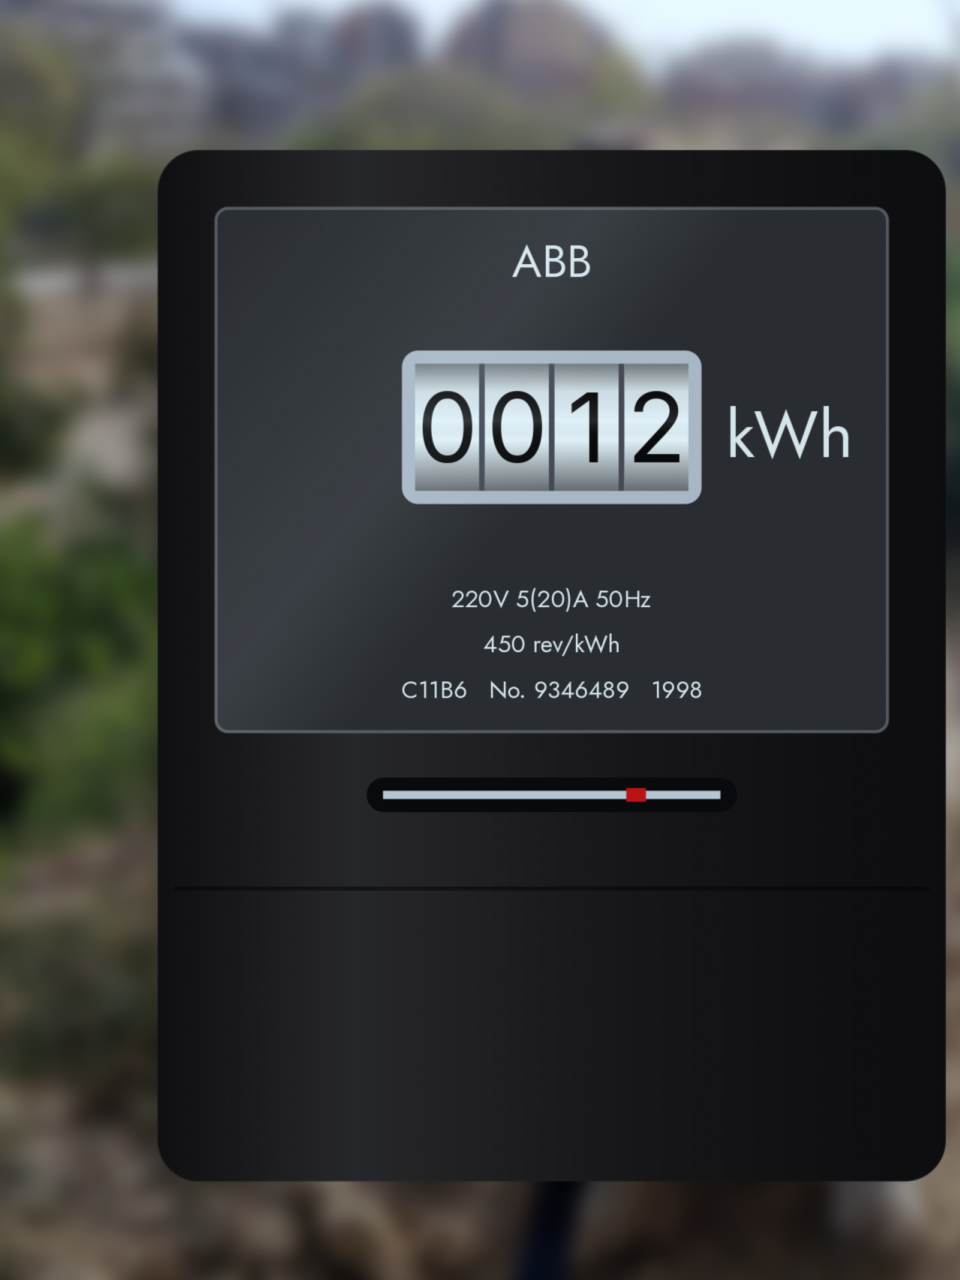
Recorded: 12 kWh
